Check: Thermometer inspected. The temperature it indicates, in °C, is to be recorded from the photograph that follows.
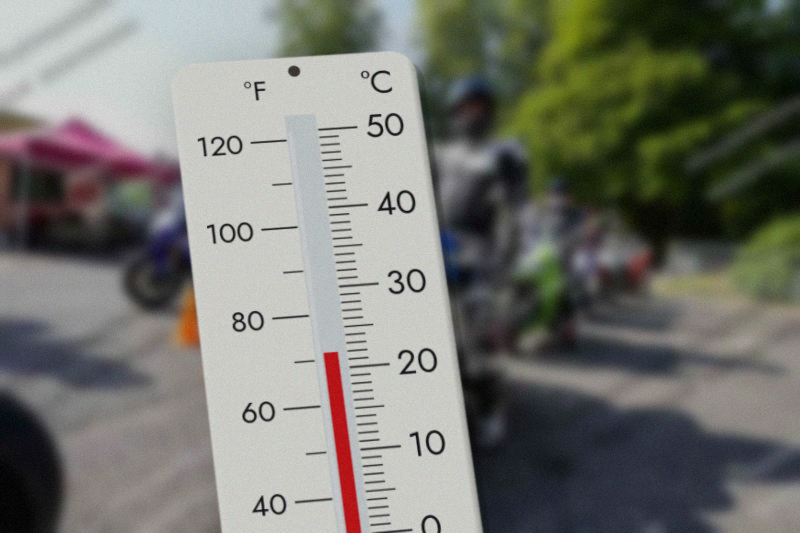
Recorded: 22 °C
